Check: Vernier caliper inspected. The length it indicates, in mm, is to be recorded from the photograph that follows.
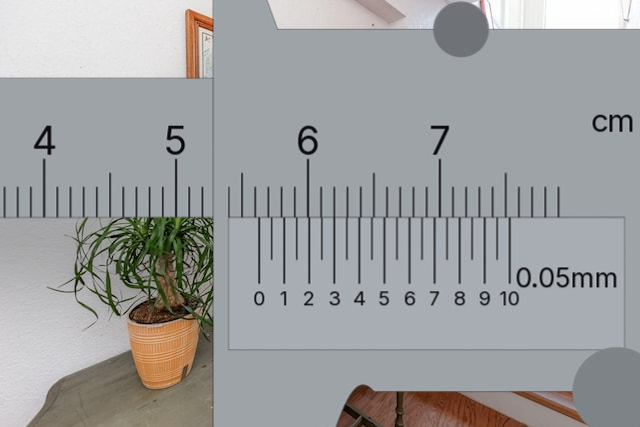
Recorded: 56.3 mm
